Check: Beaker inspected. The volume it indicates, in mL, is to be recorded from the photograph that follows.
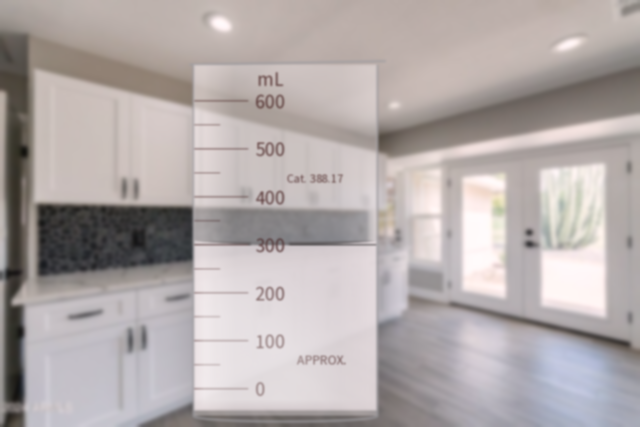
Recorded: 300 mL
